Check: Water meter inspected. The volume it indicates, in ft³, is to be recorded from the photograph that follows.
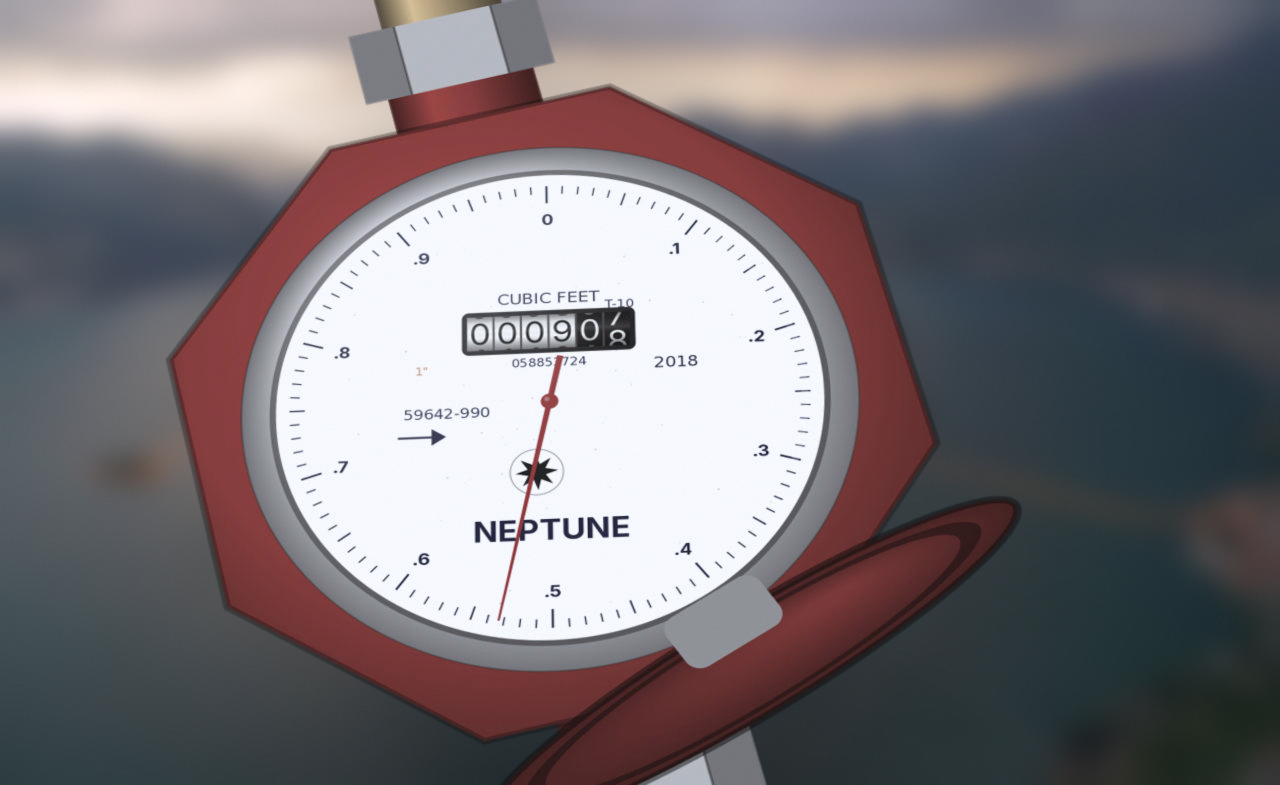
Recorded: 907.53 ft³
